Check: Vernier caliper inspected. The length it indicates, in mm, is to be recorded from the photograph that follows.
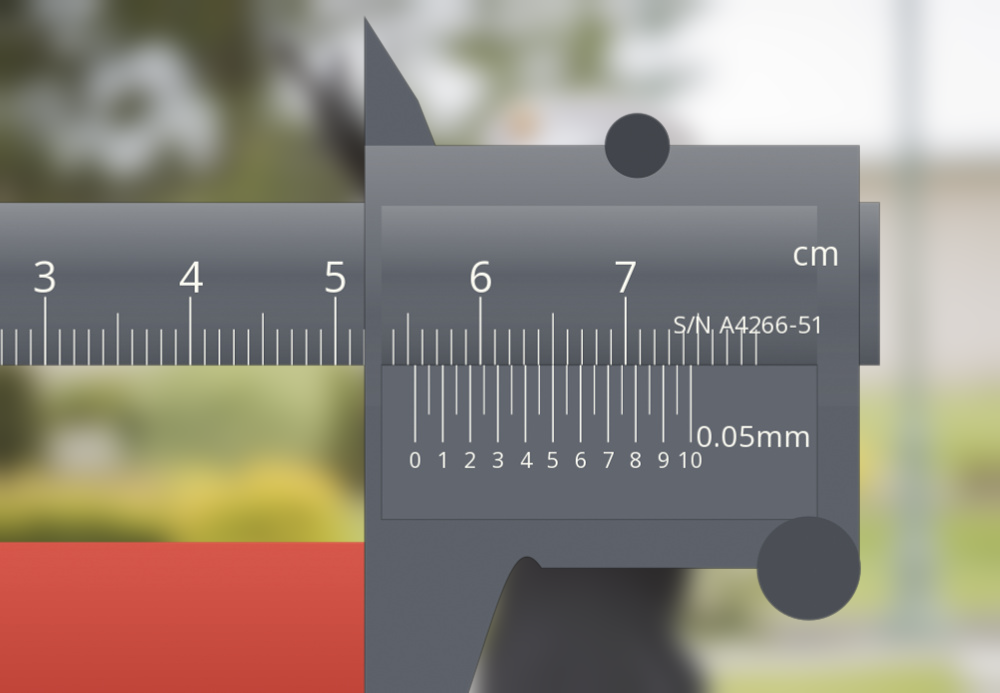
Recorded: 55.5 mm
